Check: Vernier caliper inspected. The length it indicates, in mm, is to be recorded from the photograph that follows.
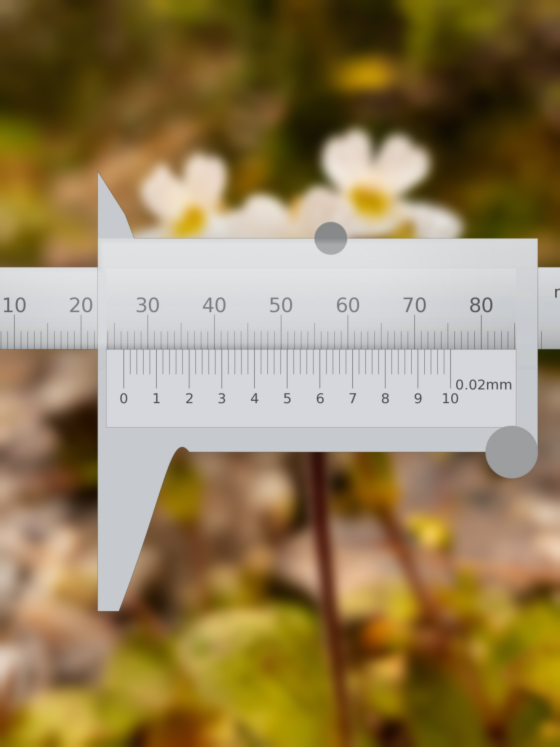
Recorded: 26.4 mm
